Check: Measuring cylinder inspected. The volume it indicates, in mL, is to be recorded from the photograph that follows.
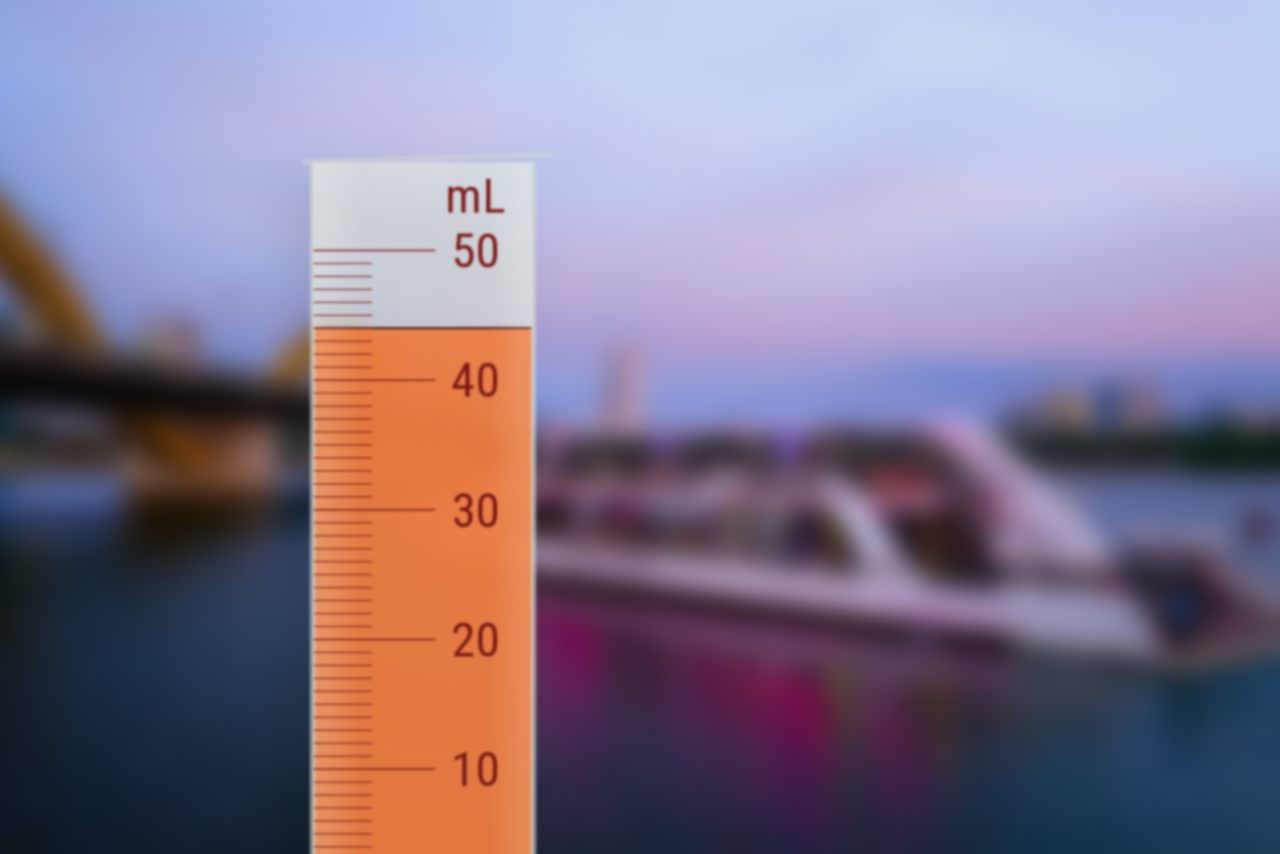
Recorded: 44 mL
